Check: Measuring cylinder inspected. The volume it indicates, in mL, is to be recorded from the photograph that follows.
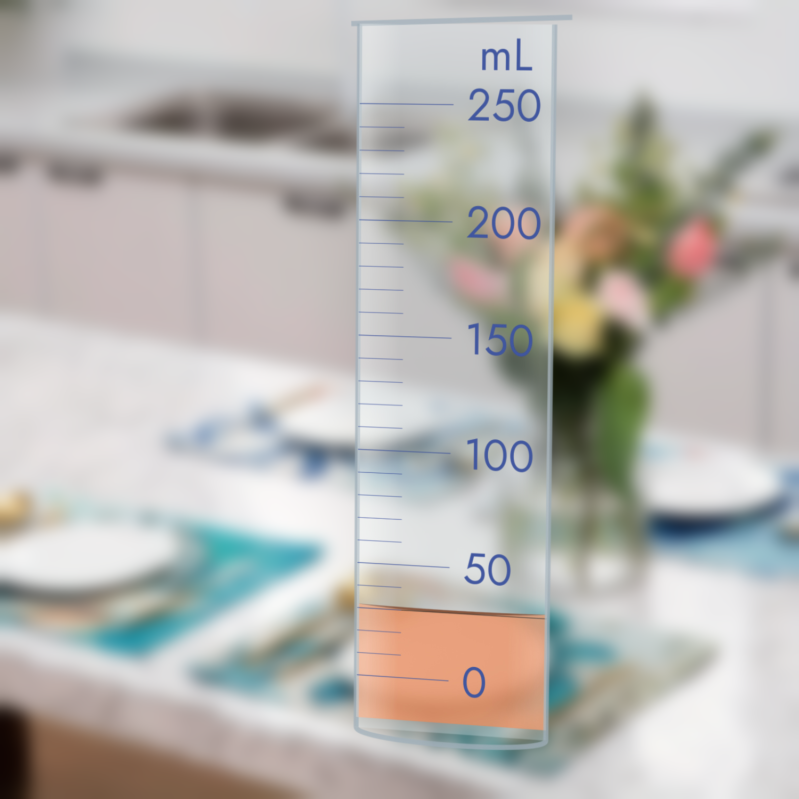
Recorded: 30 mL
